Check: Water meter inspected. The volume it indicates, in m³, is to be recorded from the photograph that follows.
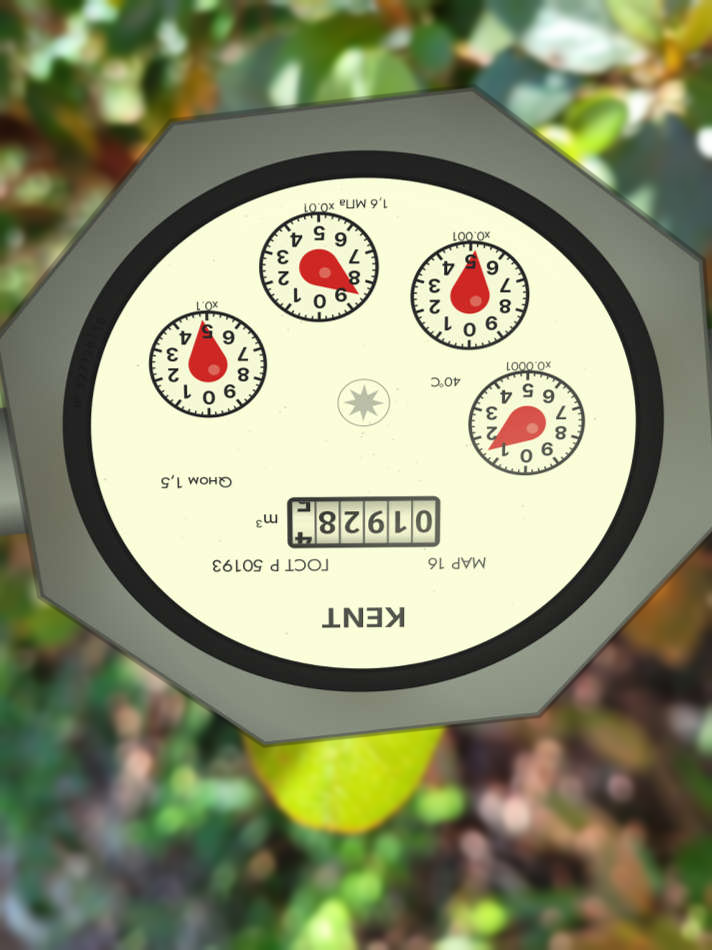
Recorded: 19284.4851 m³
